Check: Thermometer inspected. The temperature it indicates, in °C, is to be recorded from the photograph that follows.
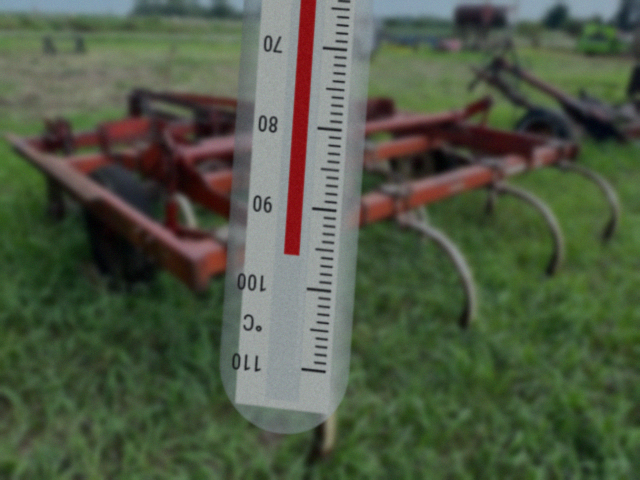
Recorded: 96 °C
